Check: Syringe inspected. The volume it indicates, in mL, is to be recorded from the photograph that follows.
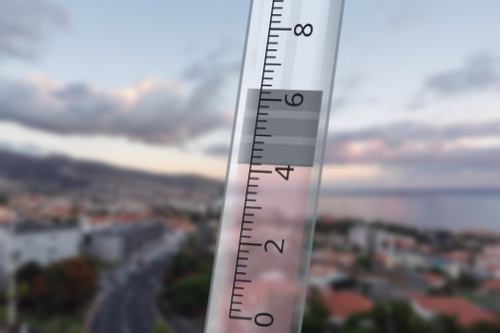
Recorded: 4.2 mL
